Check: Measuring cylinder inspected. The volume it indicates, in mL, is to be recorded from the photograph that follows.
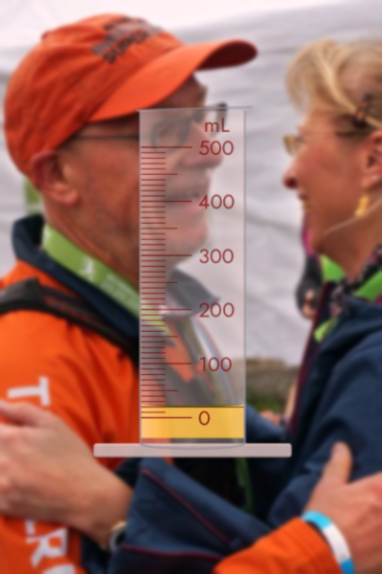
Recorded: 20 mL
